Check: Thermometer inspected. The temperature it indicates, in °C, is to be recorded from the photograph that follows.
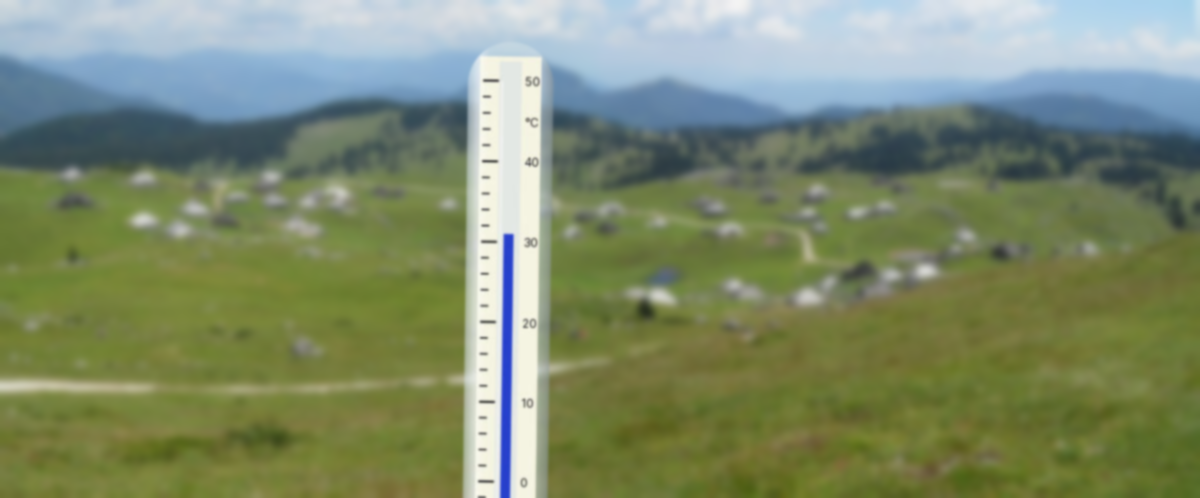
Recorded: 31 °C
